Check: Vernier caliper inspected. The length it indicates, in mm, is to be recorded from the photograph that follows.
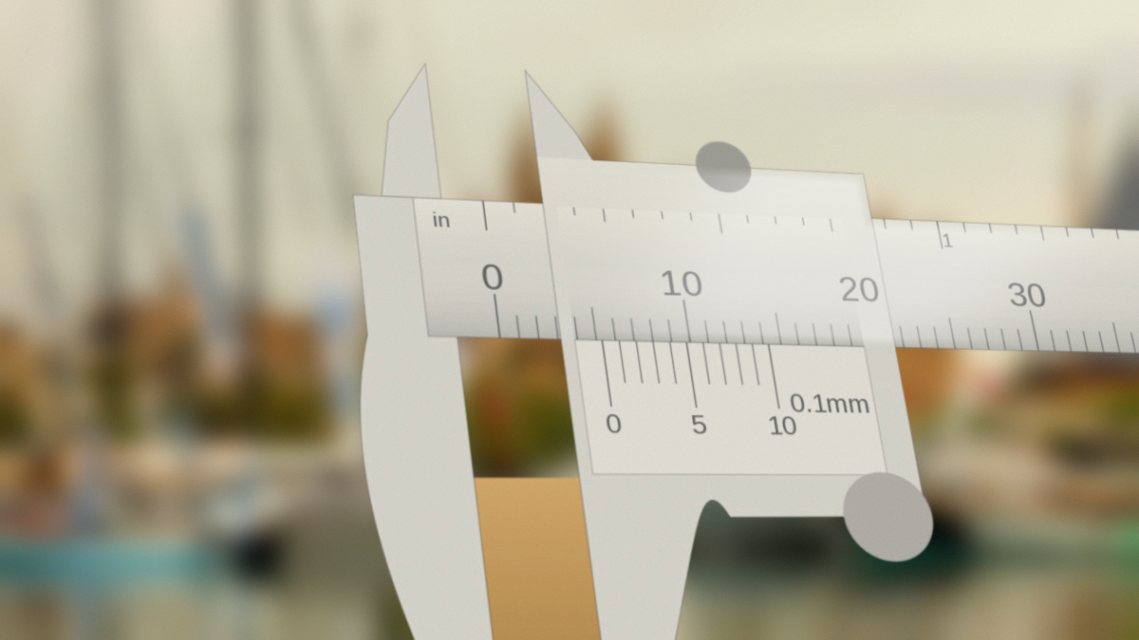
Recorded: 5.3 mm
